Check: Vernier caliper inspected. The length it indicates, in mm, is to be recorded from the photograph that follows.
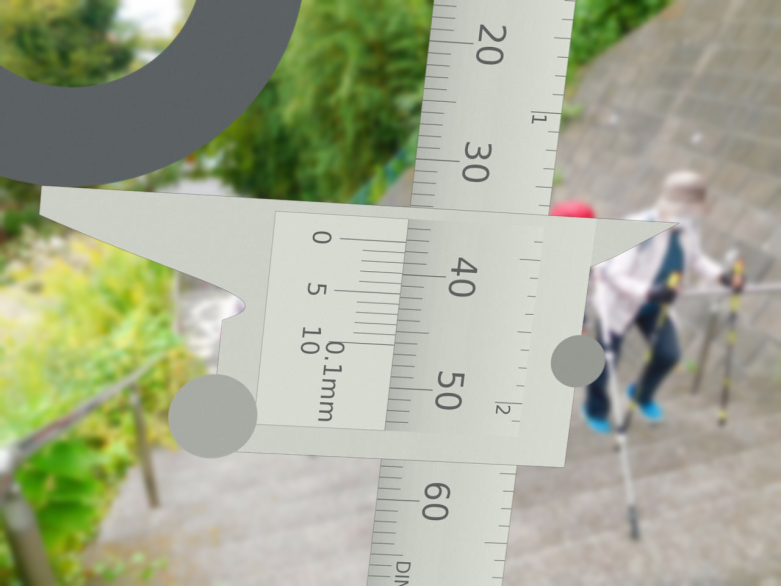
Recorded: 37.2 mm
